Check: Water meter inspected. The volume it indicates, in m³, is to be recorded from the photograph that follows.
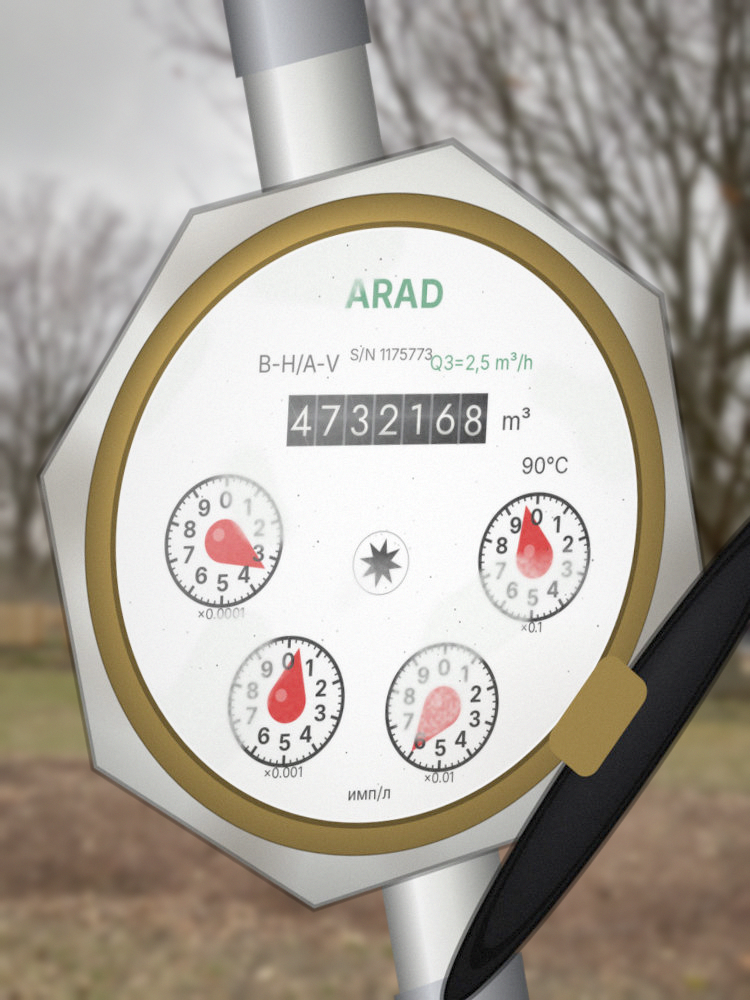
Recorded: 4732167.9603 m³
